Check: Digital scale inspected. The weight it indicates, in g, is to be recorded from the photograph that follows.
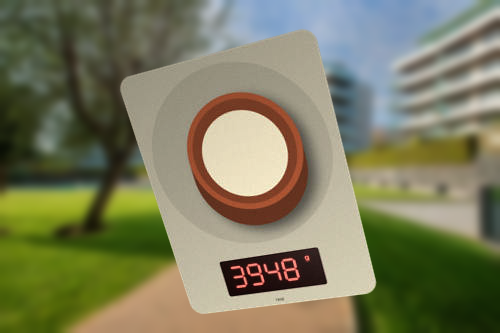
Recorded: 3948 g
